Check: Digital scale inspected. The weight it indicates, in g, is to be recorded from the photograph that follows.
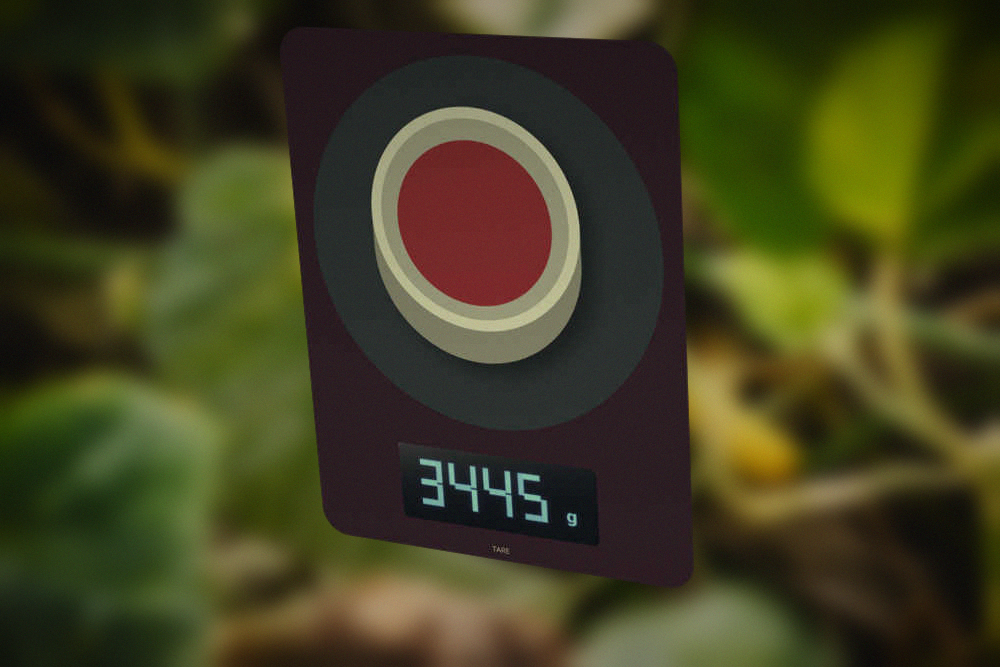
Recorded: 3445 g
